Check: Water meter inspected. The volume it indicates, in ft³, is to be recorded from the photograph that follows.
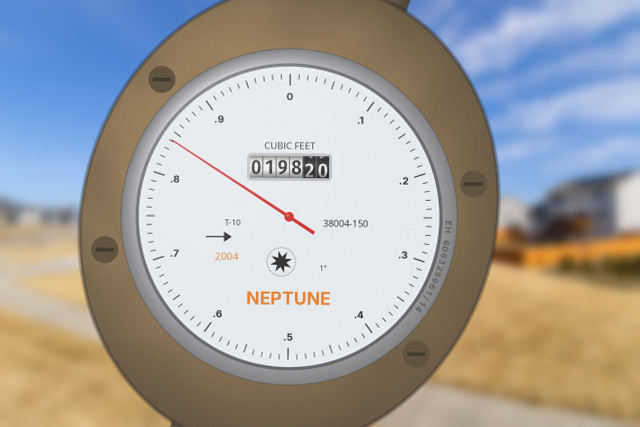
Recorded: 19819.84 ft³
